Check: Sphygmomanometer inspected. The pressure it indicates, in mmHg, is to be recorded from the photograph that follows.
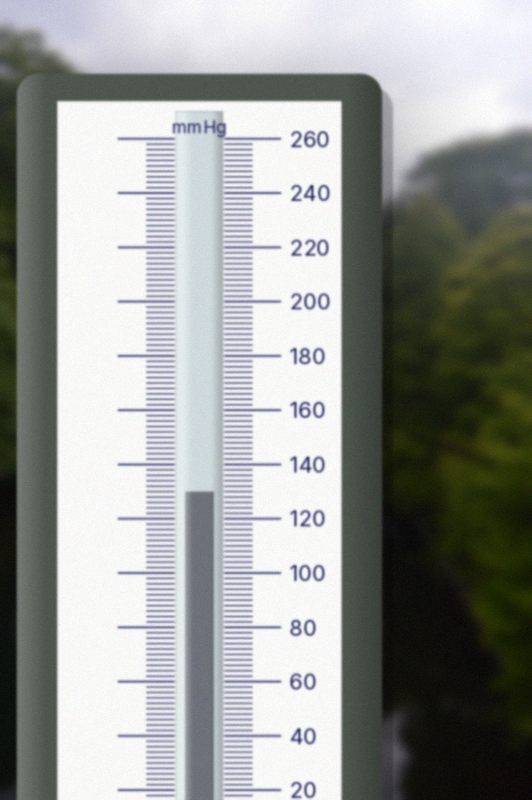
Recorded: 130 mmHg
